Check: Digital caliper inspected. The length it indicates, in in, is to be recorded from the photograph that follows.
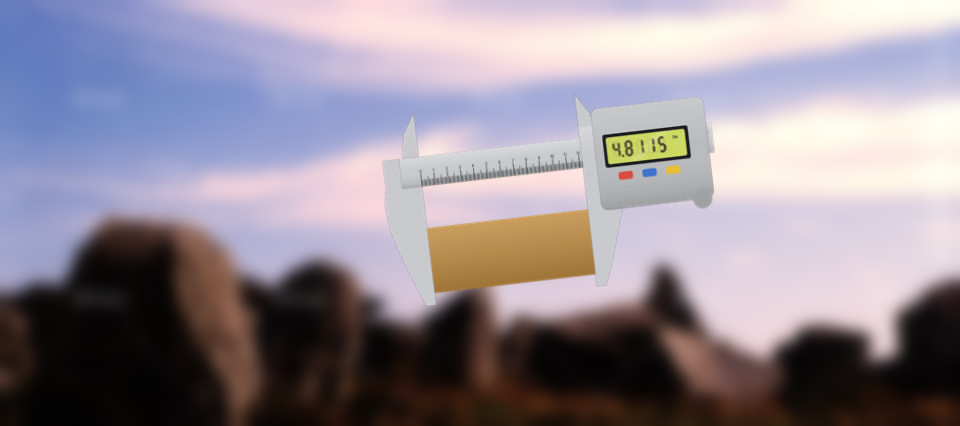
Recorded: 4.8115 in
